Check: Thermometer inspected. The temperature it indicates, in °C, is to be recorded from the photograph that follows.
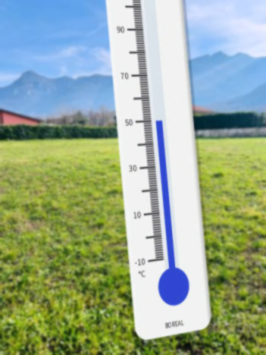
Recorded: 50 °C
